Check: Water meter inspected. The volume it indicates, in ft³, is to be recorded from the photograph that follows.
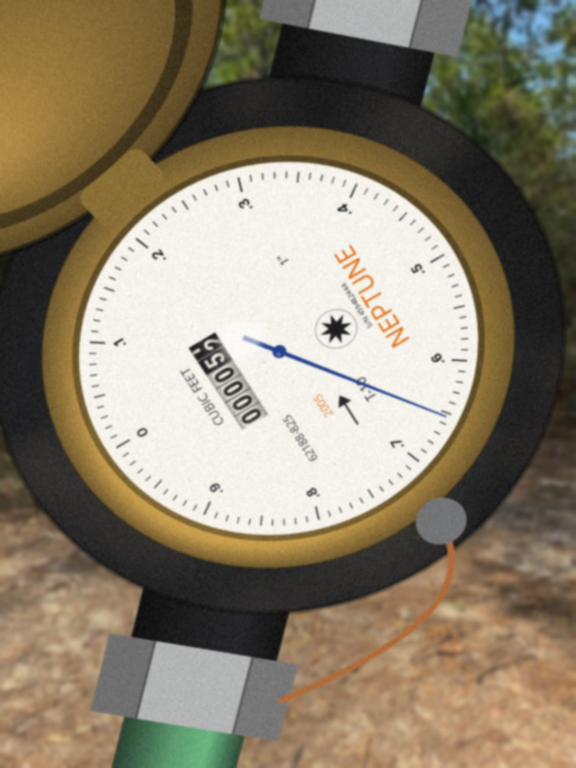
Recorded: 51.65 ft³
